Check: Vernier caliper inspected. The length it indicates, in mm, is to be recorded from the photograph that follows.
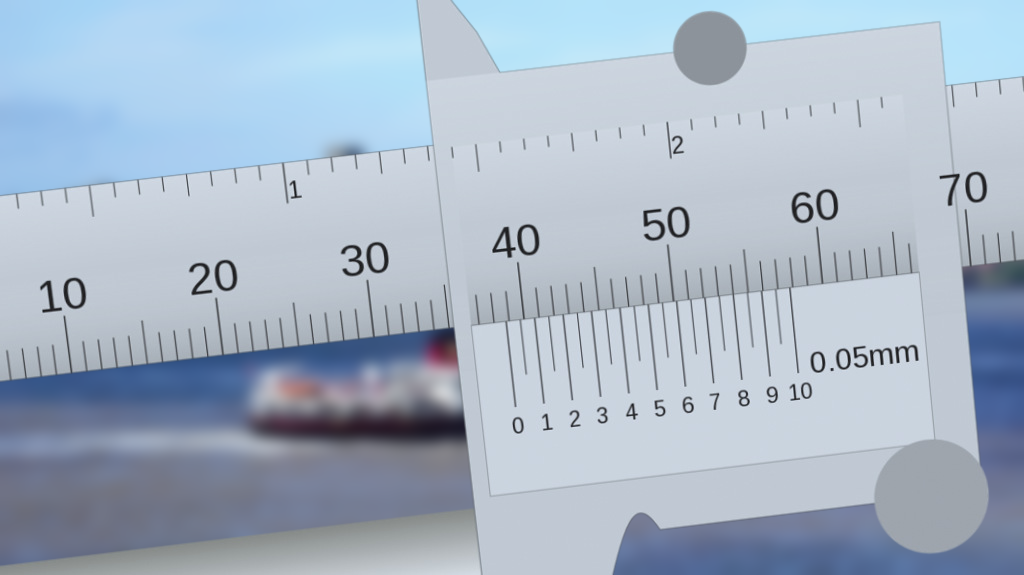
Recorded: 38.8 mm
